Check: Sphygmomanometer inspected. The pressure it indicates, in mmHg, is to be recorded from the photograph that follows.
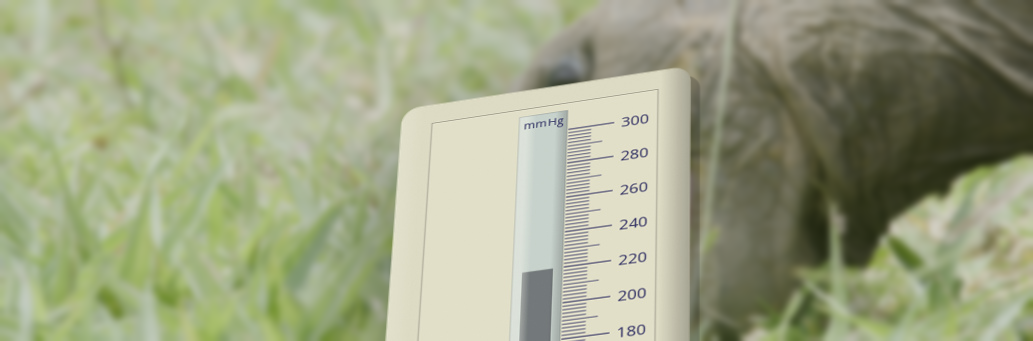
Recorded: 220 mmHg
